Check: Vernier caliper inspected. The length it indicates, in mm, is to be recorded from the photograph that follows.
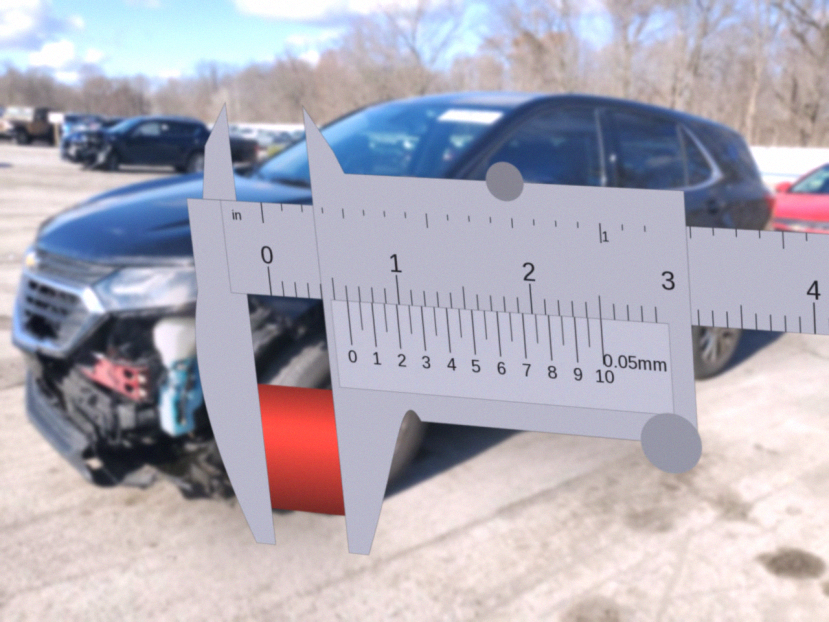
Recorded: 6.0 mm
